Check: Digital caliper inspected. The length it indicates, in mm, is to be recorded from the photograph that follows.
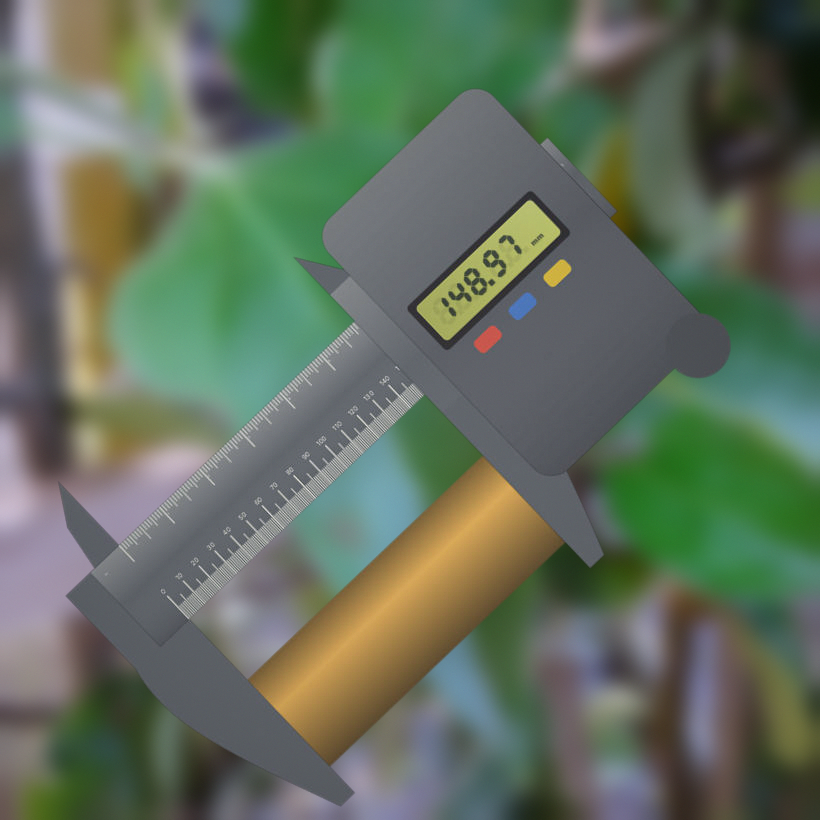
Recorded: 148.97 mm
